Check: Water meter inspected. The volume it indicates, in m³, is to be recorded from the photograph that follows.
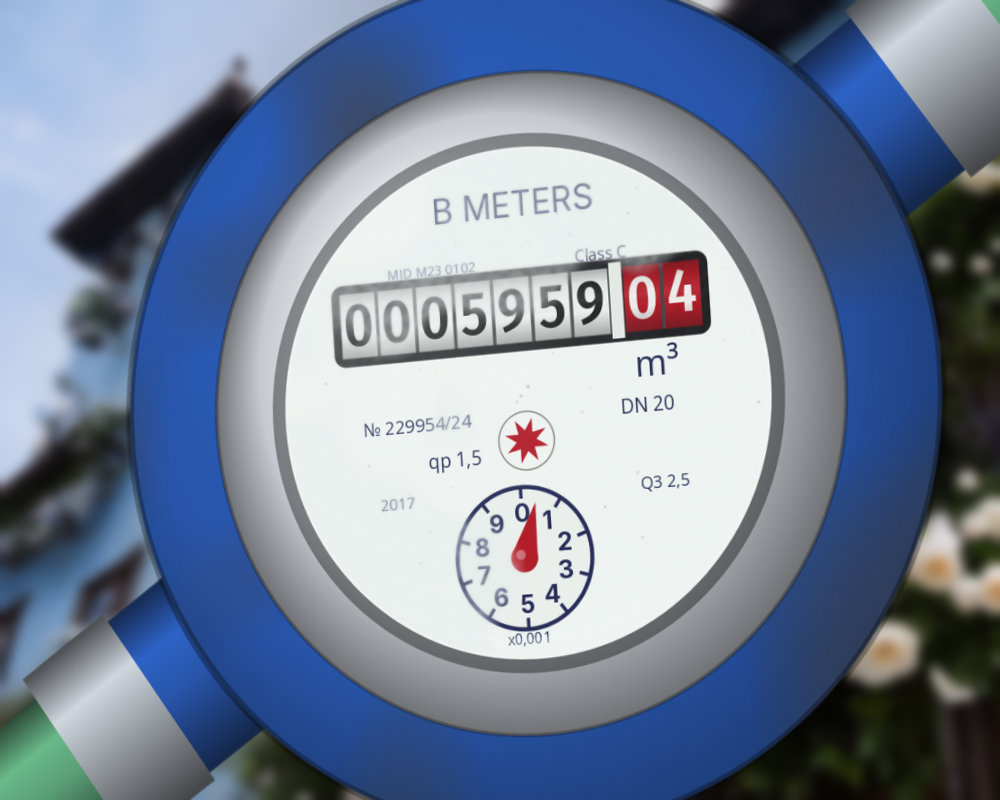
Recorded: 5959.040 m³
